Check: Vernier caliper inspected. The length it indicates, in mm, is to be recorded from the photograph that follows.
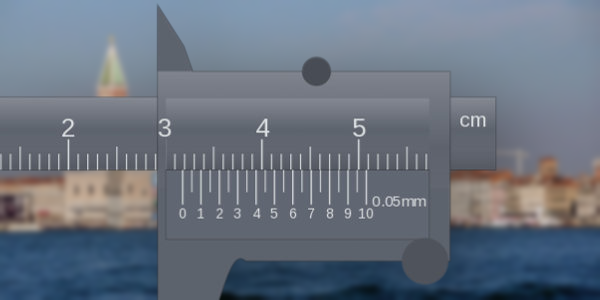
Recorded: 31.8 mm
